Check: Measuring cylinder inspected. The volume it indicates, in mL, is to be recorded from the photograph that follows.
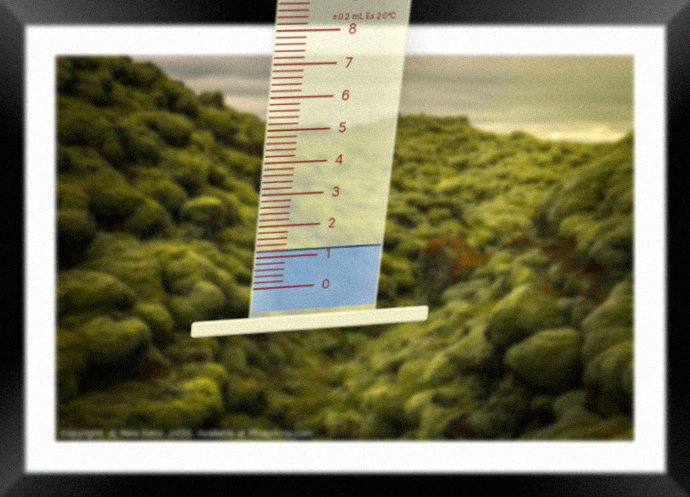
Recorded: 1.2 mL
